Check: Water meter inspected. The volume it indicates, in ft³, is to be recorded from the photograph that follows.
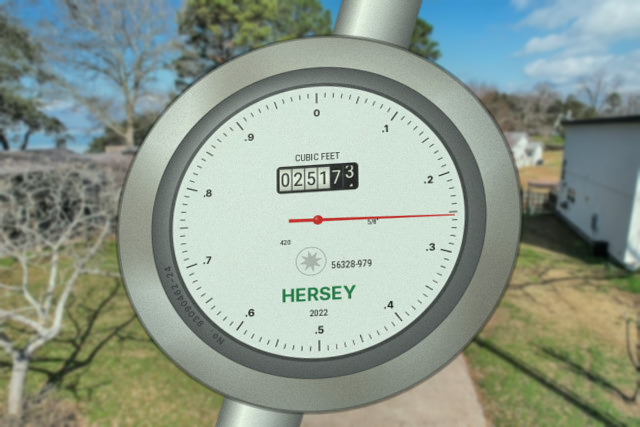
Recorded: 25173.25 ft³
